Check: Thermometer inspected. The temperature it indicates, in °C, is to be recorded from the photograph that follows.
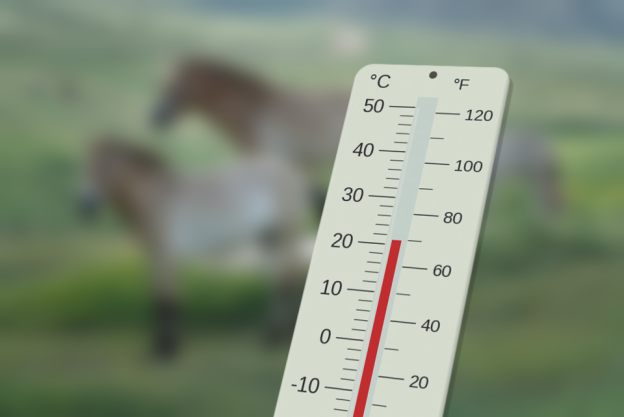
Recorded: 21 °C
